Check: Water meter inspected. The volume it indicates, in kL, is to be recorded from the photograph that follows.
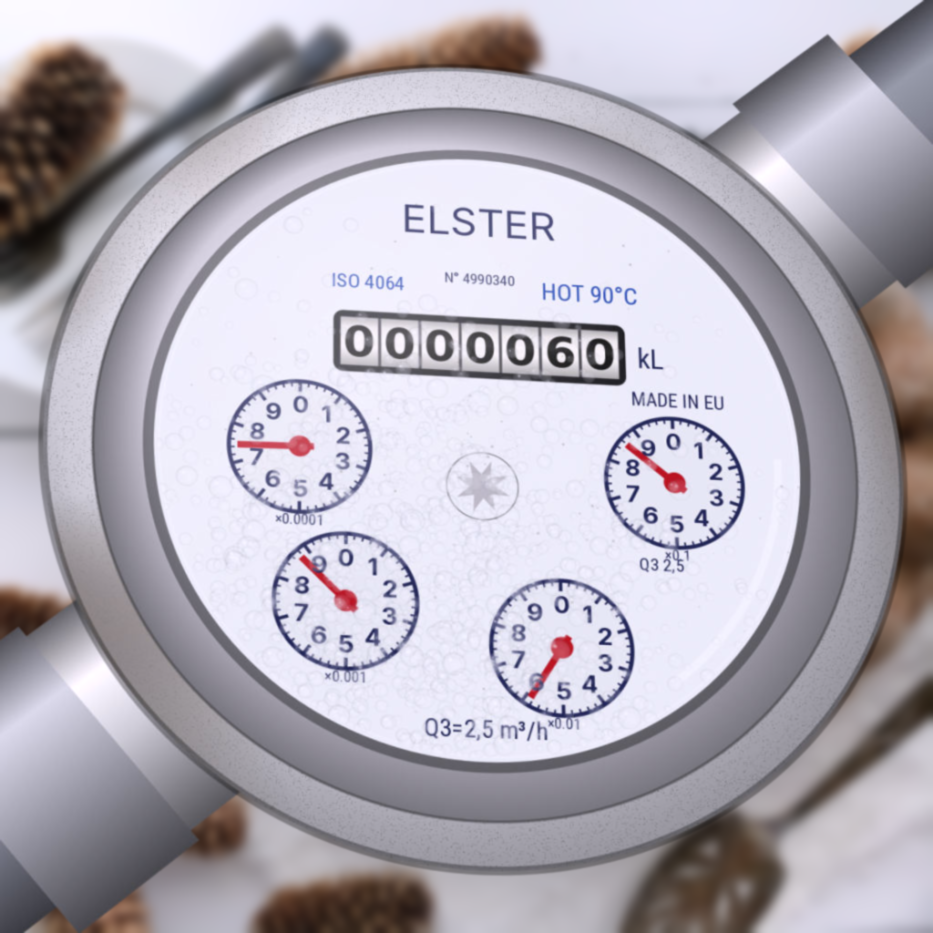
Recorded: 60.8587 kL
